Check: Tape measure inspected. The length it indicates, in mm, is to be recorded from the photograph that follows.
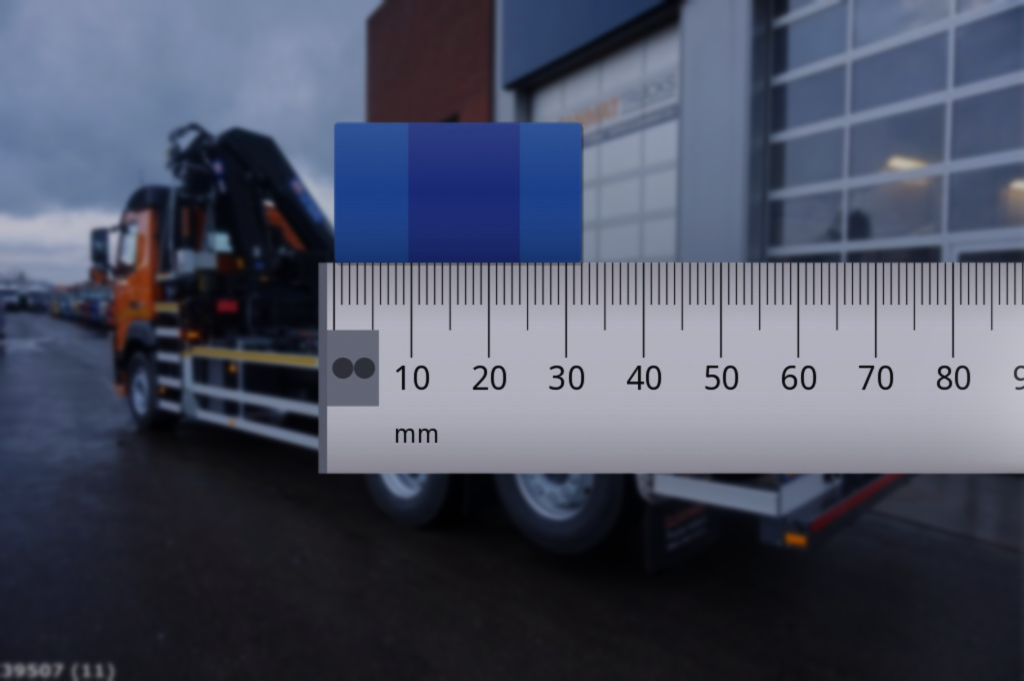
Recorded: 32 mm
